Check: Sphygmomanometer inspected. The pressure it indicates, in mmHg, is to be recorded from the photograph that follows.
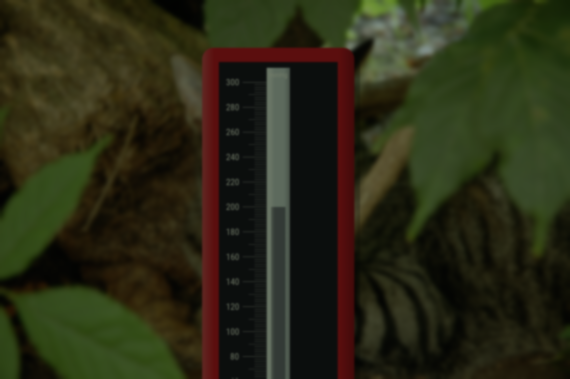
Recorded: 200 mmHg
